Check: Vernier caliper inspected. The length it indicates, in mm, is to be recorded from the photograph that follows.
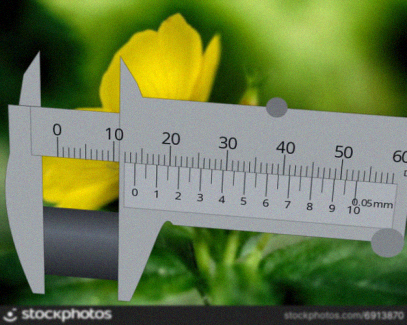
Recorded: 13.8 mm
